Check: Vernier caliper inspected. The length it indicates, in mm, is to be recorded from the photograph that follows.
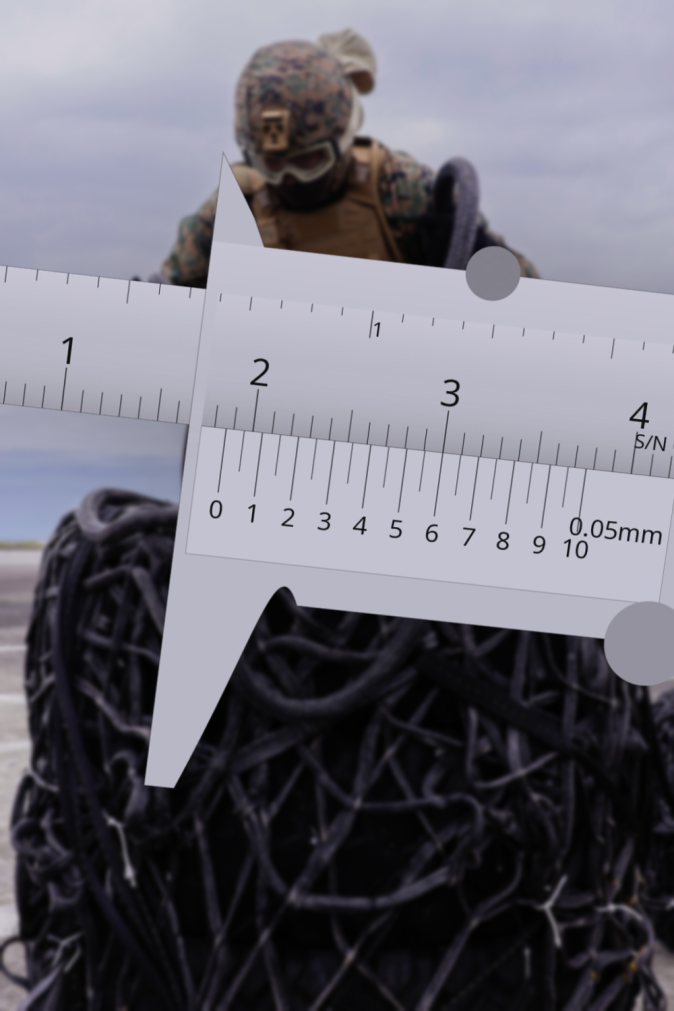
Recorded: 18.6 mm
